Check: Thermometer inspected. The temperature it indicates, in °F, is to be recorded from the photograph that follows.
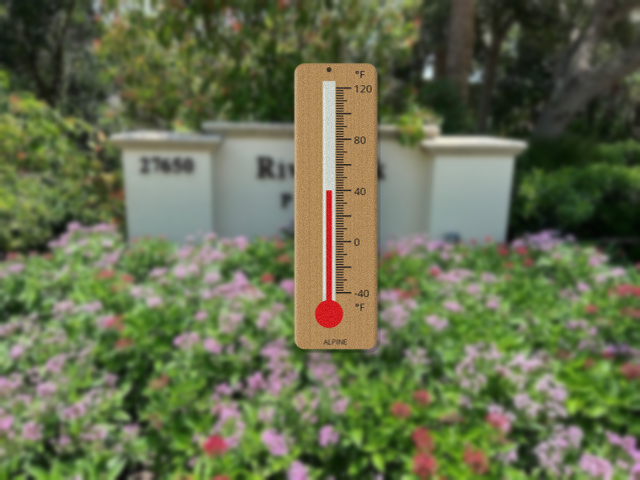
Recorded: 40 °F
